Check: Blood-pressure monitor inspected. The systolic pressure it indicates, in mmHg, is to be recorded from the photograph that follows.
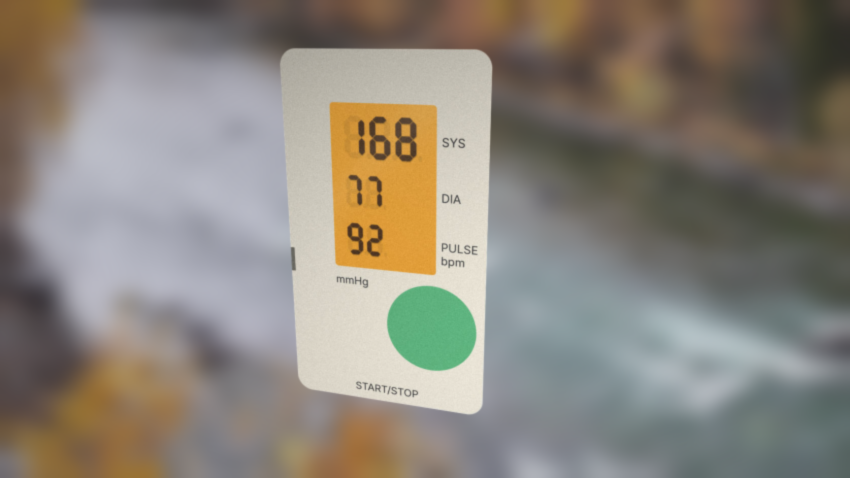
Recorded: 168 mmHg
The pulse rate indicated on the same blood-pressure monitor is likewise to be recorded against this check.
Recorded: 92 bpm
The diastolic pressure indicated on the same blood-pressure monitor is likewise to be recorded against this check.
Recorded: 77 mmHg
